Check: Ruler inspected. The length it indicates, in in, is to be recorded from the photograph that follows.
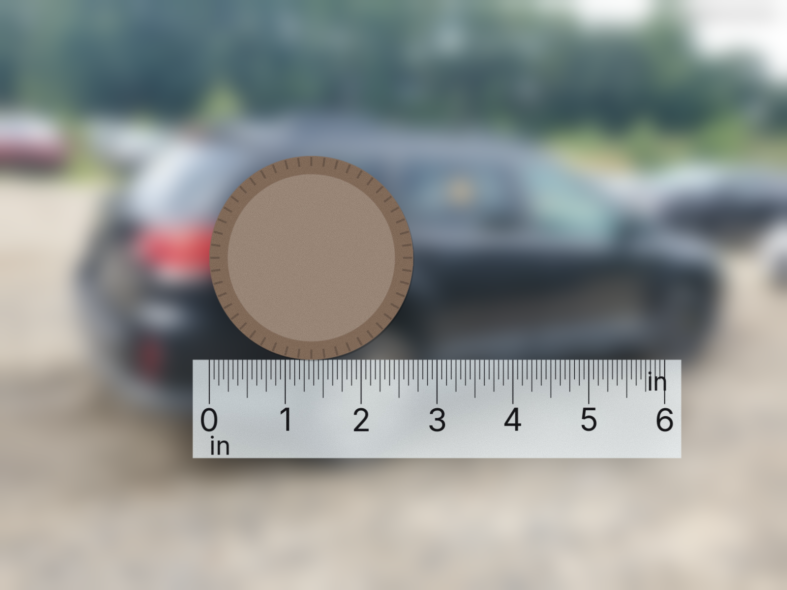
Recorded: 2.6875 in
